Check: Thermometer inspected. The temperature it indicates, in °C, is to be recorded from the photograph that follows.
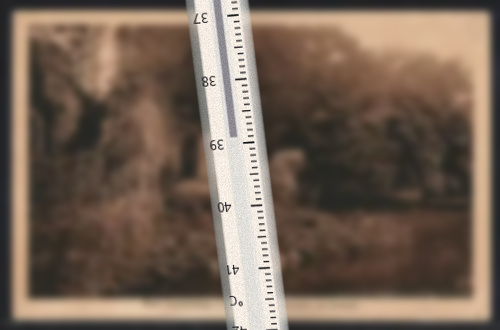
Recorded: 38.9 °C
